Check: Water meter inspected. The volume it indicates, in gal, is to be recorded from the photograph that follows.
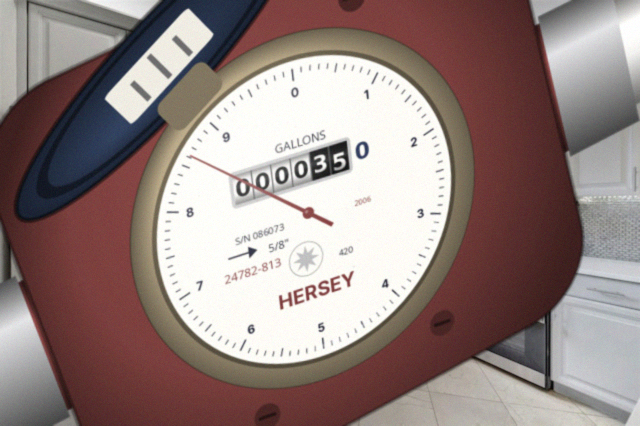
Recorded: 348.6 gal
